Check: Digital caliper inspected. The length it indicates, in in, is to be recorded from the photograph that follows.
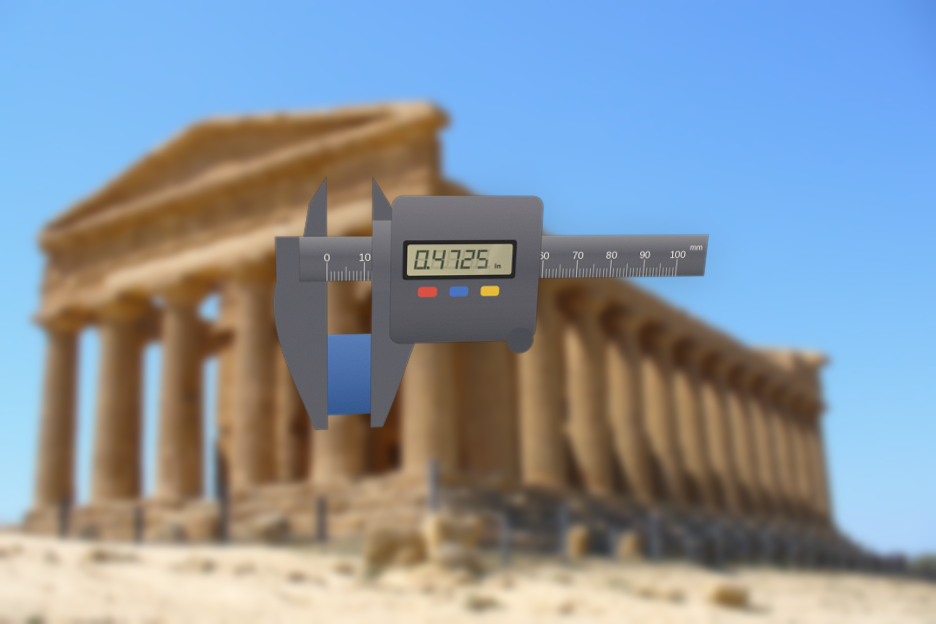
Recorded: 0.4725 in
